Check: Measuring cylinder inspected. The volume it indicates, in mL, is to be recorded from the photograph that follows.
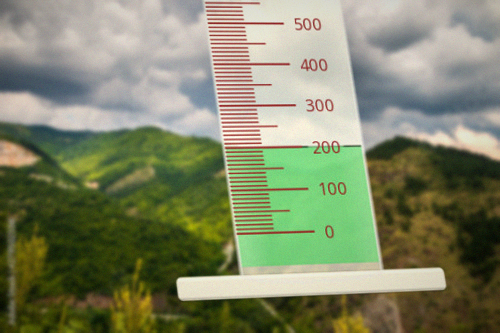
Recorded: 200 mL
